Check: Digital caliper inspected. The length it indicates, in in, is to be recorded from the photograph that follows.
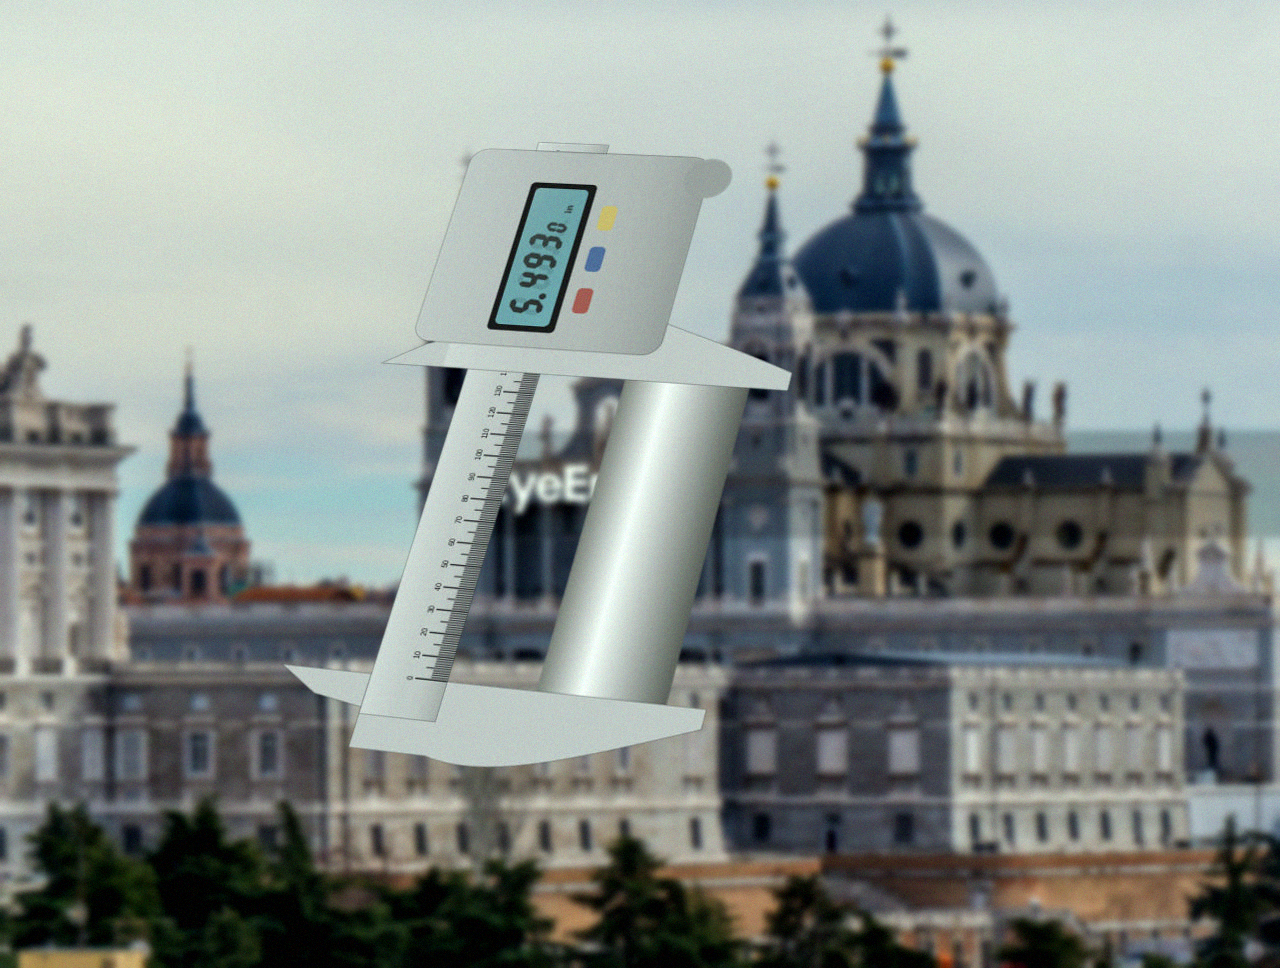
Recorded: 5.4930 in
